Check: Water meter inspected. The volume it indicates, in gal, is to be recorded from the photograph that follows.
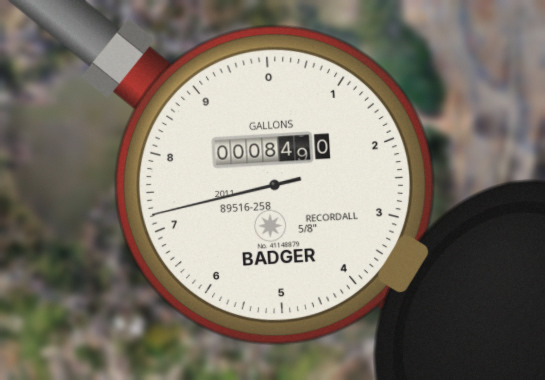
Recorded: 8487.2 gal
